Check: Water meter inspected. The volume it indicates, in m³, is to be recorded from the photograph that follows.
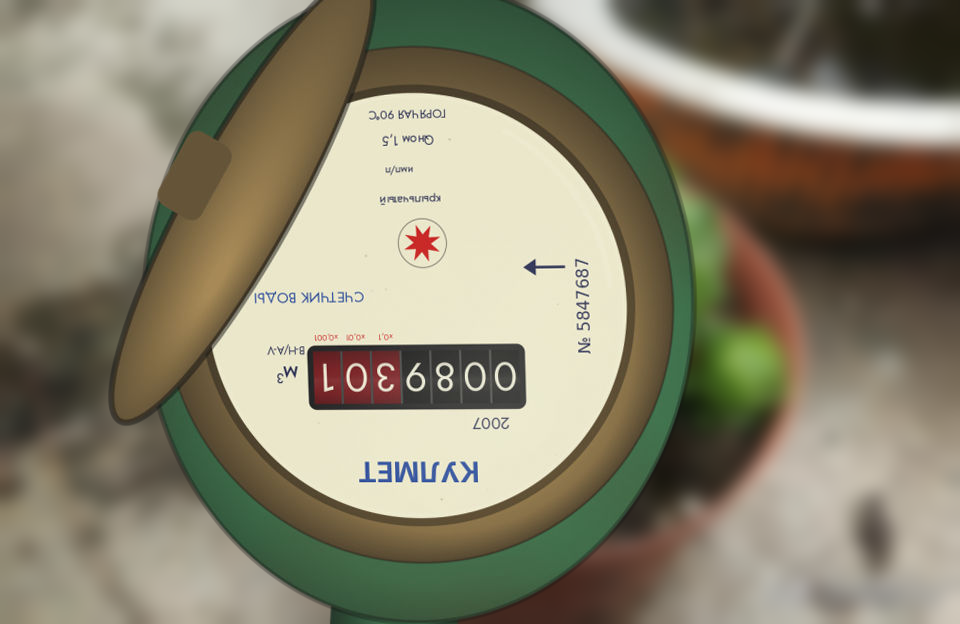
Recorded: 89.301 m³
